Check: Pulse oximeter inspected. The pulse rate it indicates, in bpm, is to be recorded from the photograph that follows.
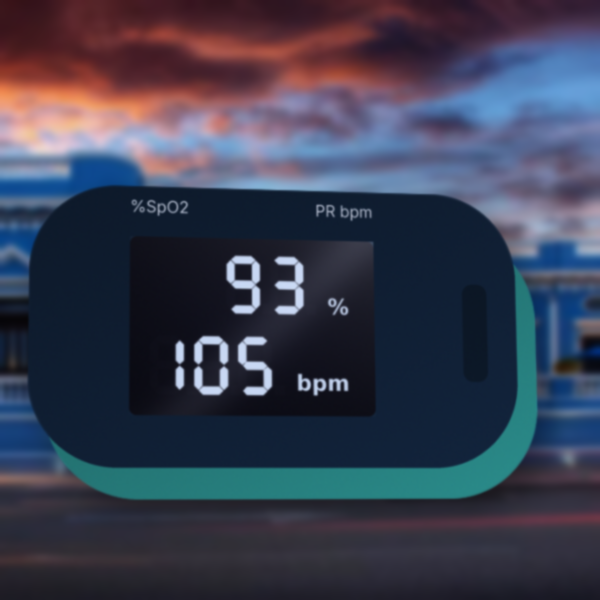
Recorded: 105 bpm
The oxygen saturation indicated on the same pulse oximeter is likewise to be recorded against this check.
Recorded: 93 %
